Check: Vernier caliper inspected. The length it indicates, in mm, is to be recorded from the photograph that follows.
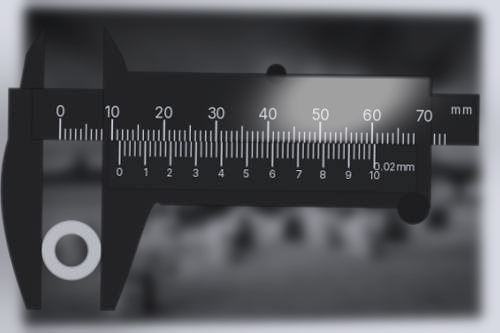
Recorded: 11.5 mm
